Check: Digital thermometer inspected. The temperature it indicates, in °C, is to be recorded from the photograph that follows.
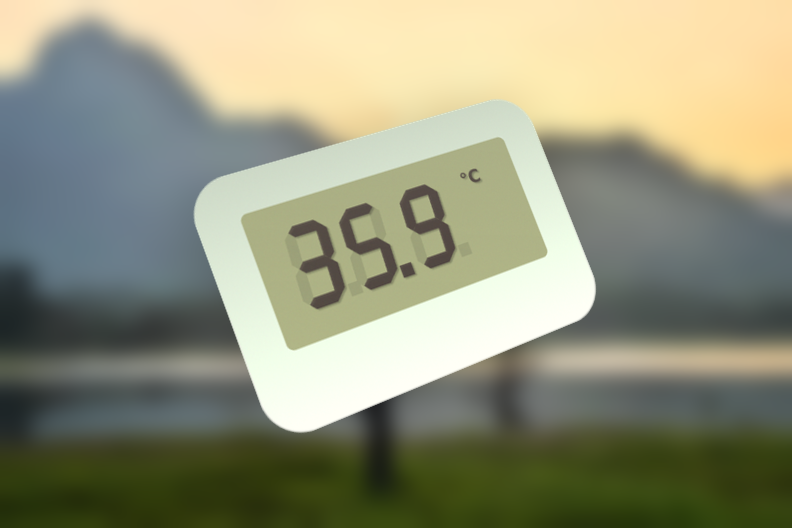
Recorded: 35.9 °C
